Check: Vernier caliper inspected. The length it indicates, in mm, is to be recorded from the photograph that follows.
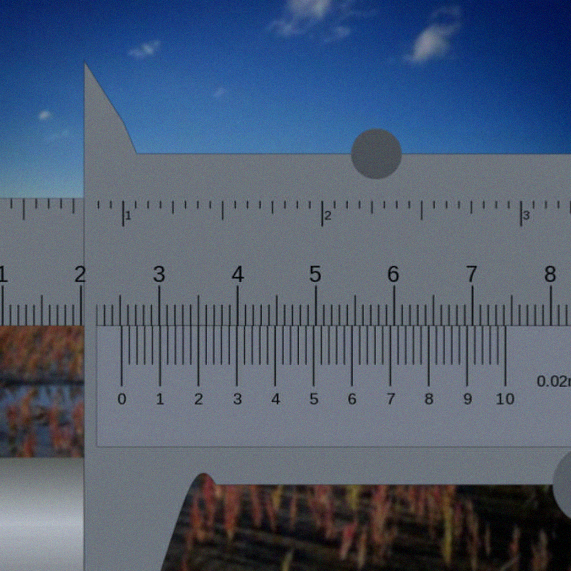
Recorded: 25.2 mm
